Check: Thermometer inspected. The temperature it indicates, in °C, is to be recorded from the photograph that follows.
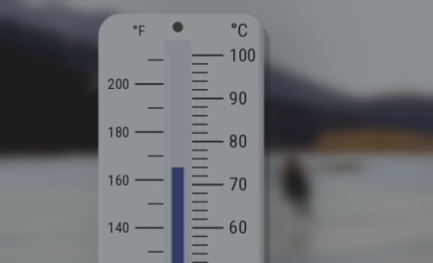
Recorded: 74 °C
